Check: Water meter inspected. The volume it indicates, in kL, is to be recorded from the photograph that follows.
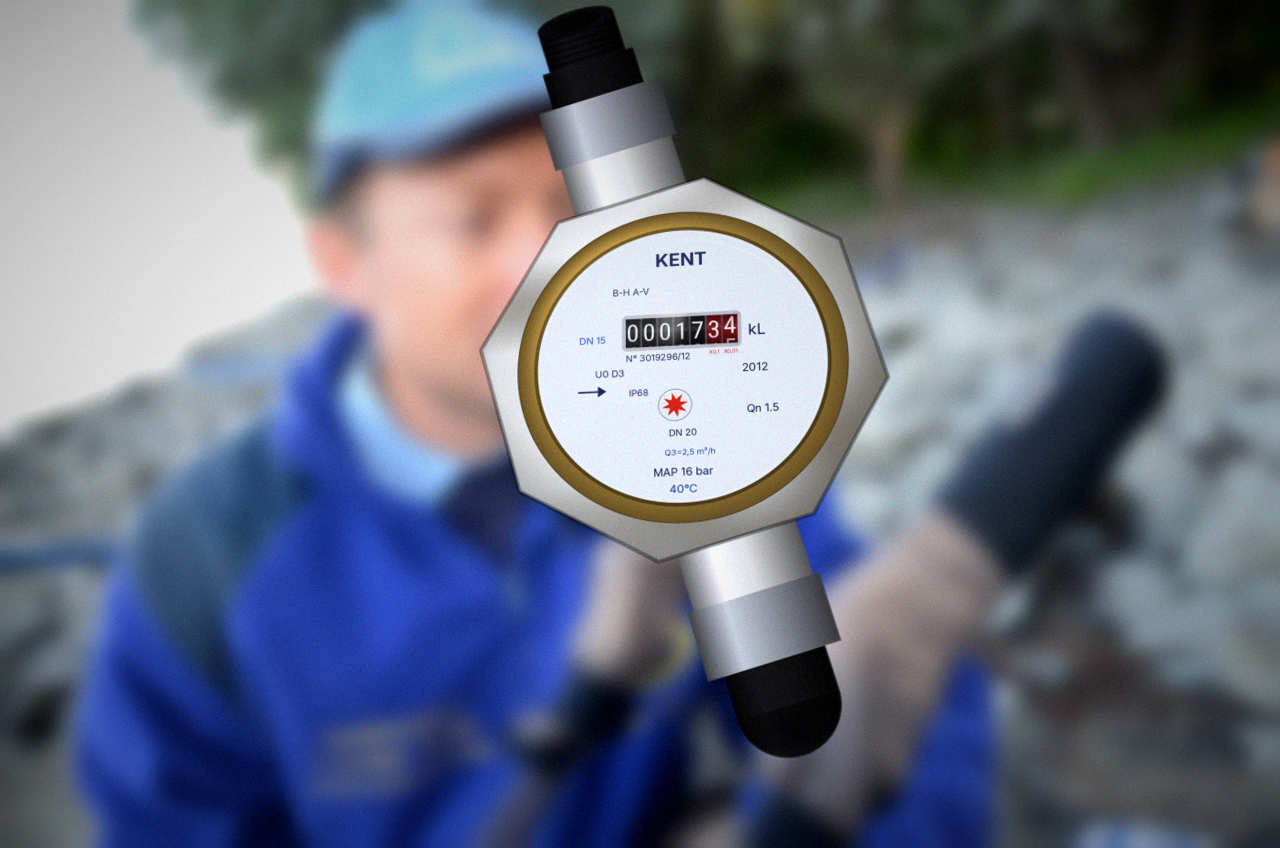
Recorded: 17.34 kL
